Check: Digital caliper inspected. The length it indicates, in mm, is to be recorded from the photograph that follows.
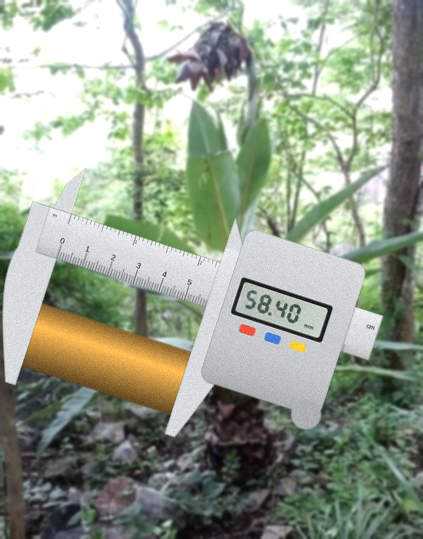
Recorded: 58.40 mm
